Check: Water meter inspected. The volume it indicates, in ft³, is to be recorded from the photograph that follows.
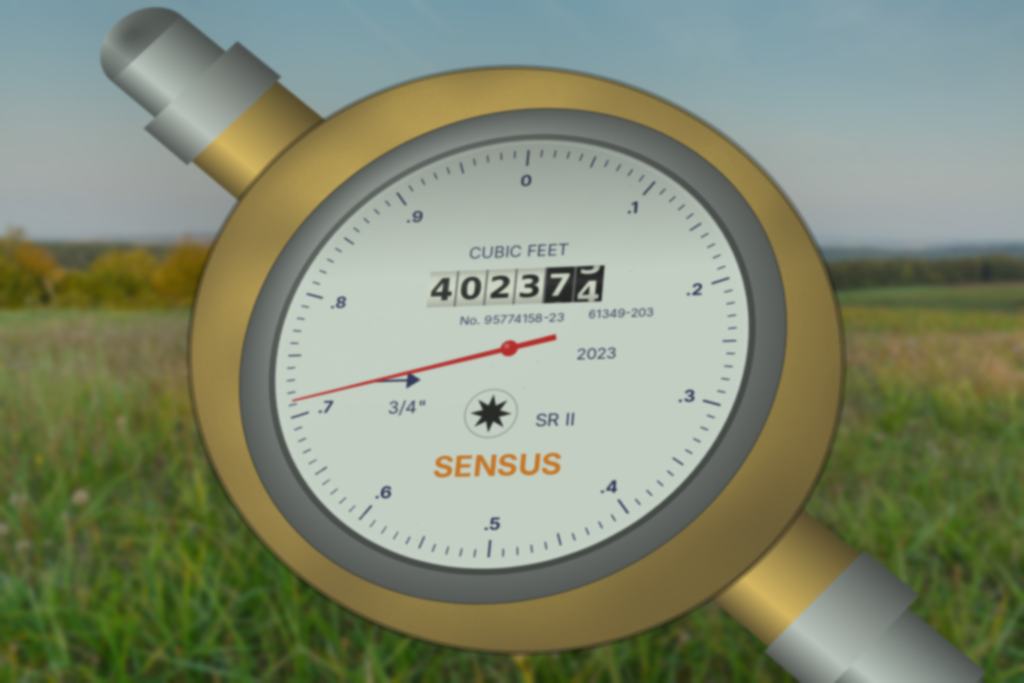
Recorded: 402373.71 ft³
